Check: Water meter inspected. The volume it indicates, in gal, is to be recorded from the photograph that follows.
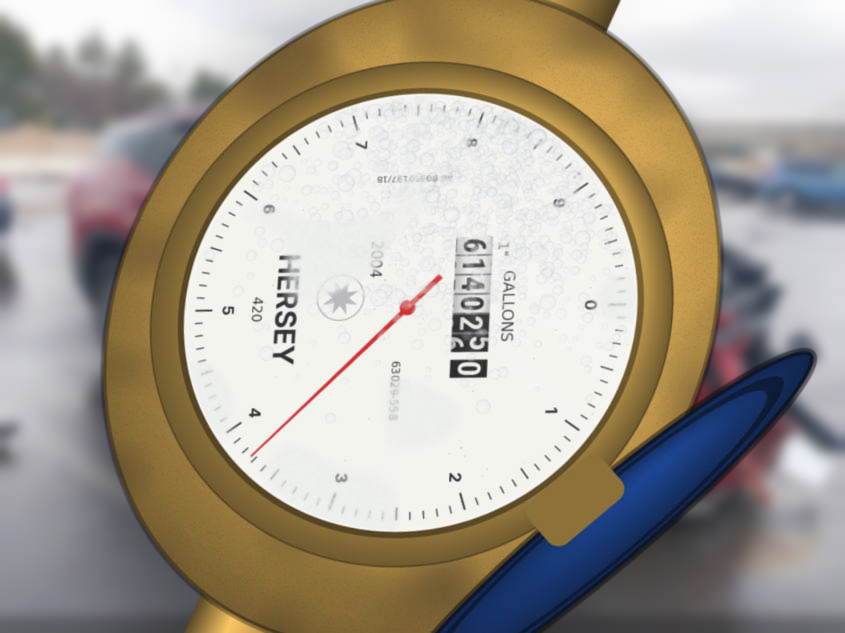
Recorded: 6140253.7 gal
